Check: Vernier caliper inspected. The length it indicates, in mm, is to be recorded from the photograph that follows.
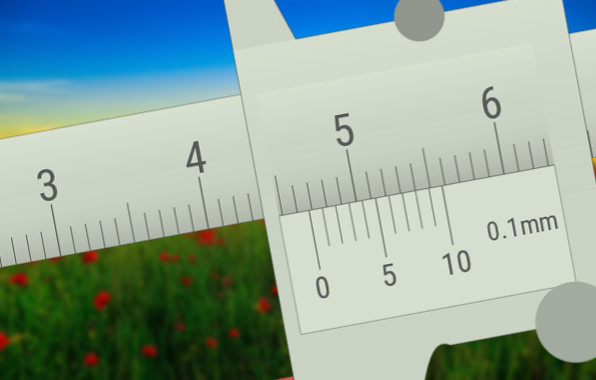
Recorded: 46.8 mm
